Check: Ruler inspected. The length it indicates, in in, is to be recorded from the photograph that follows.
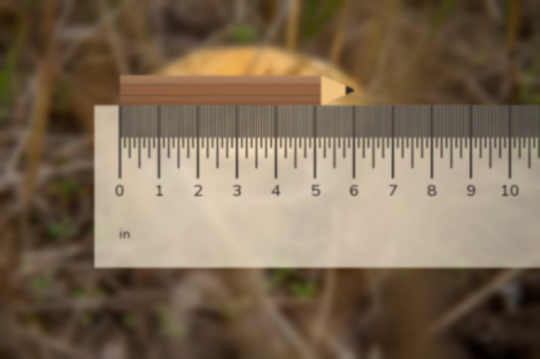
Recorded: 6 in
